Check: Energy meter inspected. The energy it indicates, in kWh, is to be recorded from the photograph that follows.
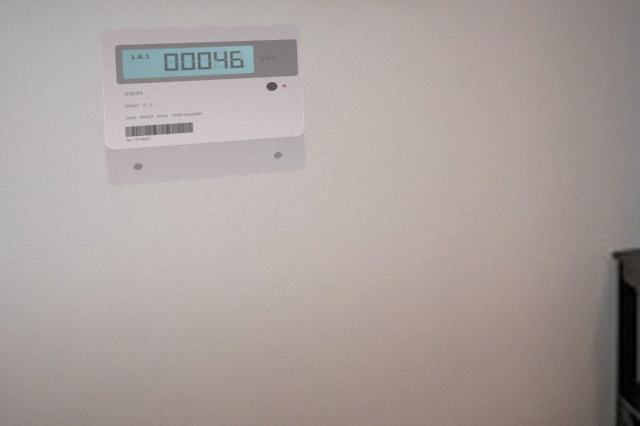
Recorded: 46 kWh
